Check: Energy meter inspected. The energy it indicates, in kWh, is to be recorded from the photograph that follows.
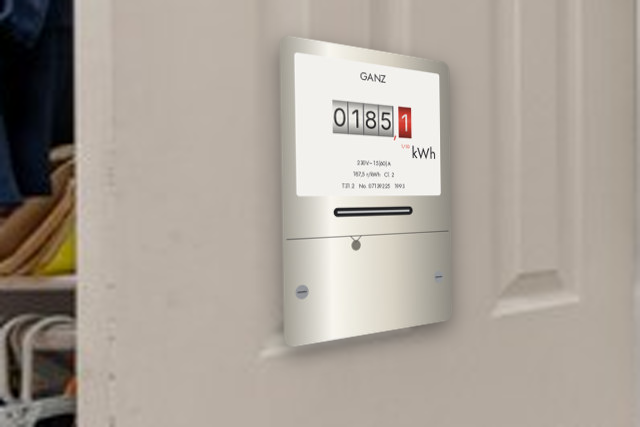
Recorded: 185.1 kWh
